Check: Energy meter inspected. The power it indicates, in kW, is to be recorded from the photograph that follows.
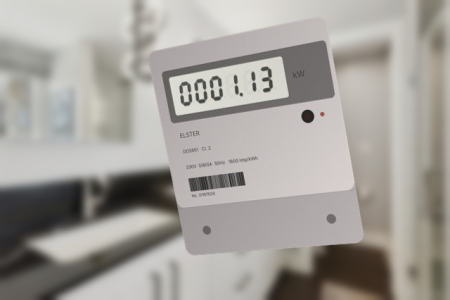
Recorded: 1.13 kW
